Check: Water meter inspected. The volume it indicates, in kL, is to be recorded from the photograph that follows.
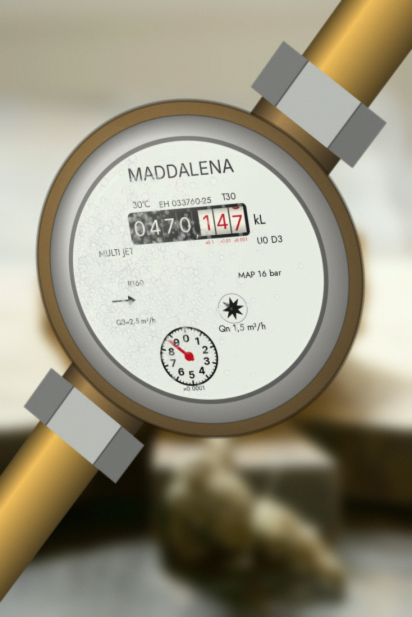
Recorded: 470.1468 kL
